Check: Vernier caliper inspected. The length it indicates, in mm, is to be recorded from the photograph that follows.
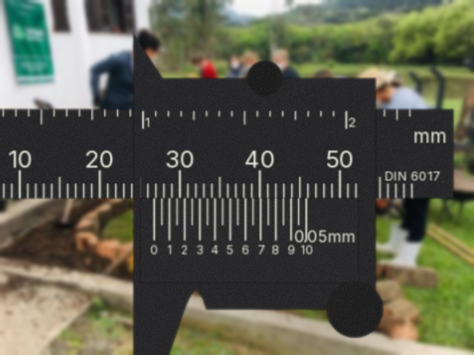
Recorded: 26.8 mm
